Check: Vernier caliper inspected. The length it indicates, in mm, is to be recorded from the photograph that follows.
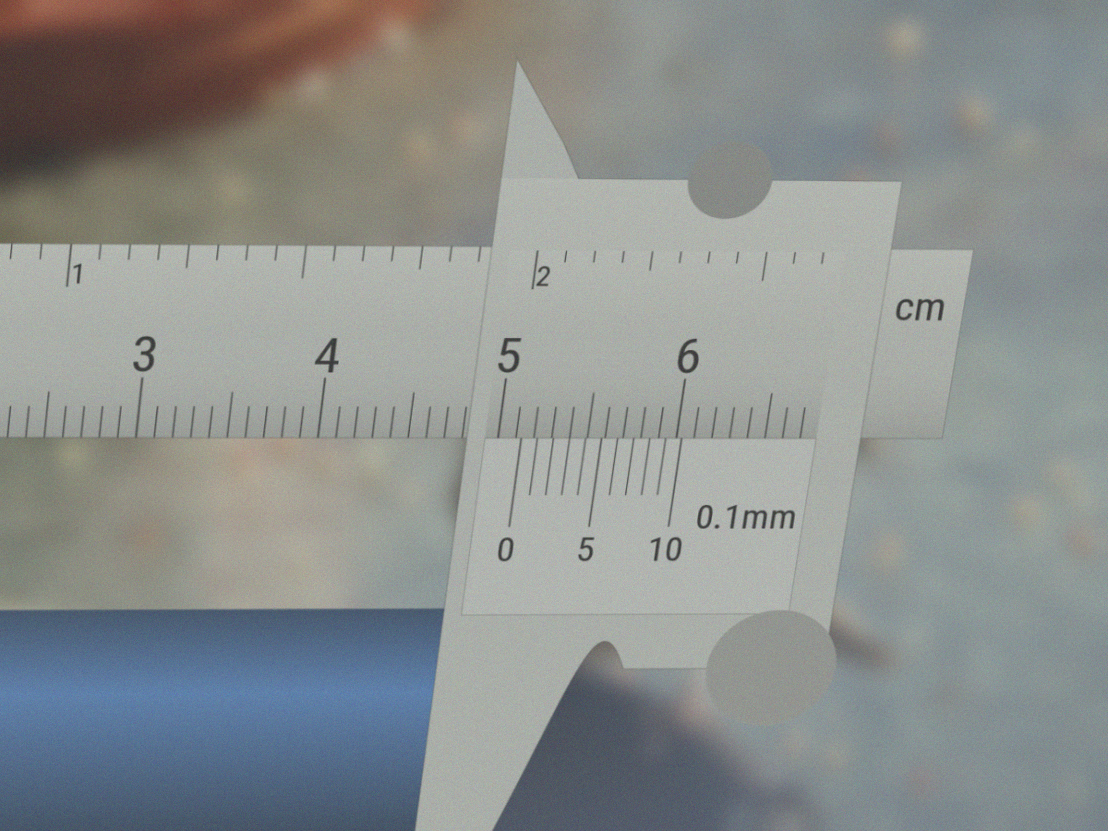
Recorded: 51.3 mm
